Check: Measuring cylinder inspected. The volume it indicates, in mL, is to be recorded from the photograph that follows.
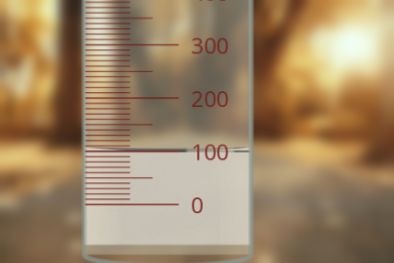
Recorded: 100 mL
